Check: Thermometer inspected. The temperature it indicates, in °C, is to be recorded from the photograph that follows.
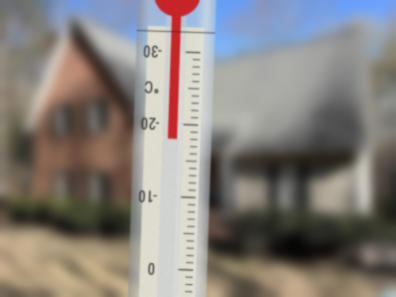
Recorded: -18 °C
